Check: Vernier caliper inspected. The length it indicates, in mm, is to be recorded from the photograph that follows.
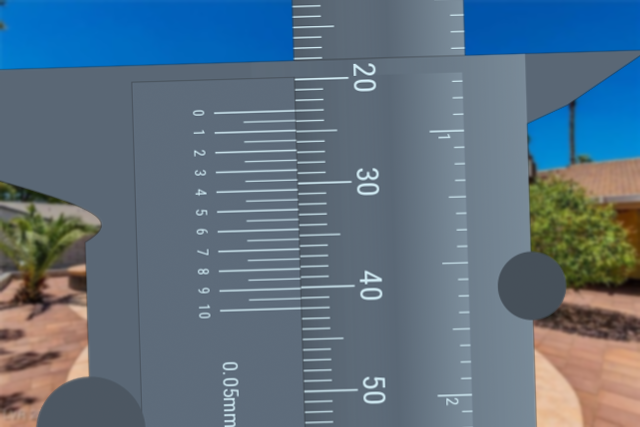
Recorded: 23.0 mm
